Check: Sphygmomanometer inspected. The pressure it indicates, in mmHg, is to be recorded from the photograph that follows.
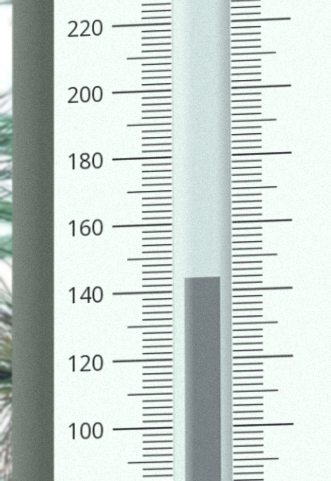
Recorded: 144 mmHg
